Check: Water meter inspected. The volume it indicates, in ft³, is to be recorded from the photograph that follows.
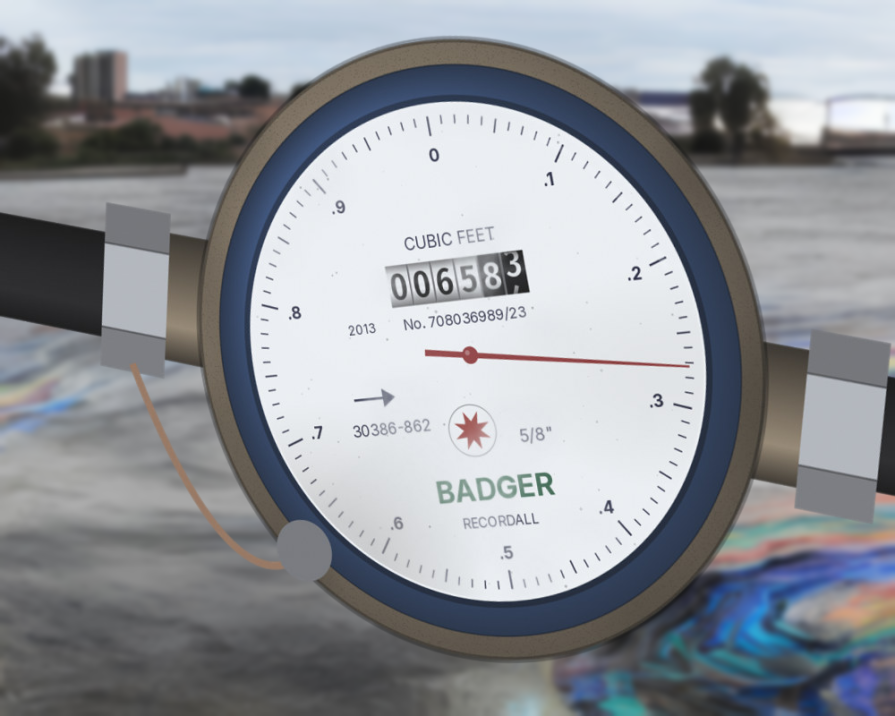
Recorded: 6583.27 ft³
